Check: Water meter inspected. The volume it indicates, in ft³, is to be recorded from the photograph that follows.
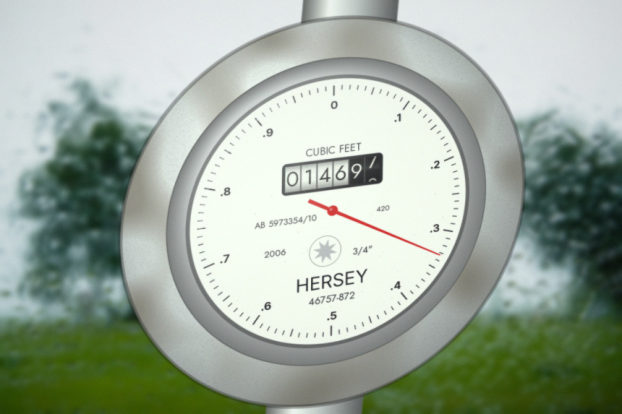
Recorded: 14697.33 ft³
